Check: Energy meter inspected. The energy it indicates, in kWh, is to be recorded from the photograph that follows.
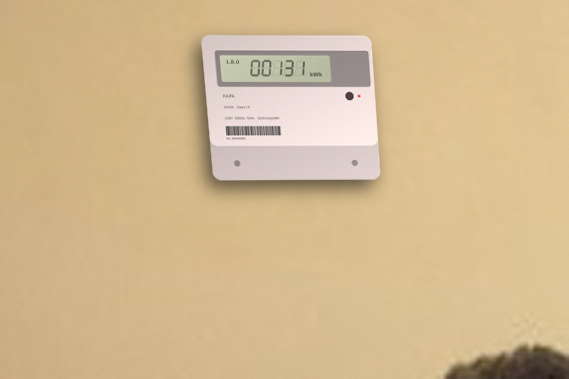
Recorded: 131 kWh
